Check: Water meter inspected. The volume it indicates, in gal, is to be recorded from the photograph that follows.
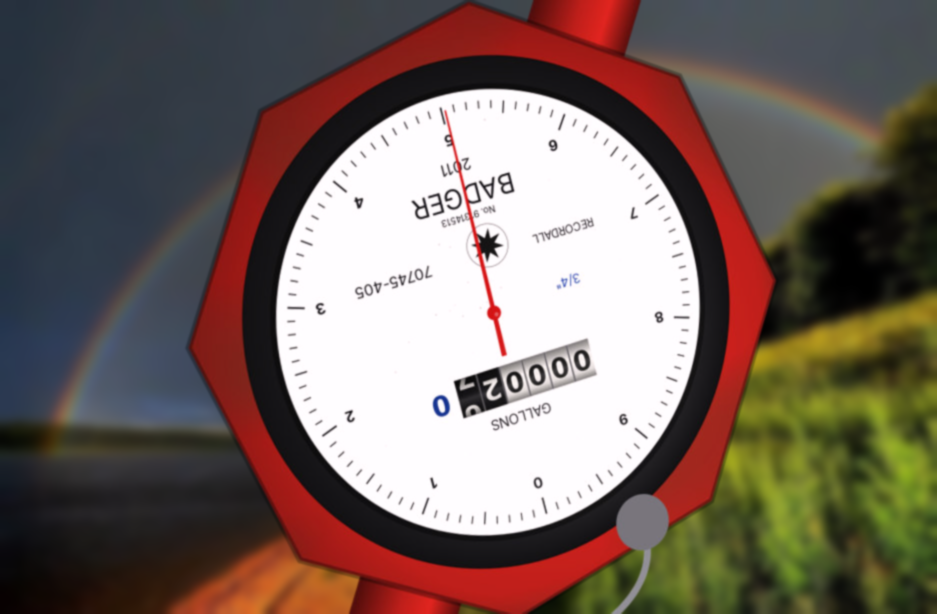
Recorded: 265.0 gal
